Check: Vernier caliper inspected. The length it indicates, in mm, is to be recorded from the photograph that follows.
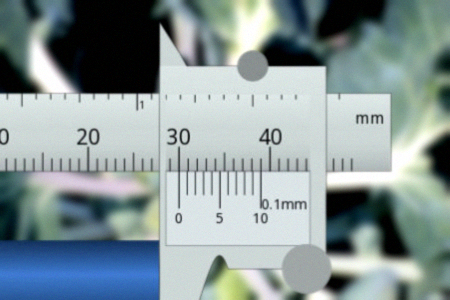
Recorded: 30.0 mm
